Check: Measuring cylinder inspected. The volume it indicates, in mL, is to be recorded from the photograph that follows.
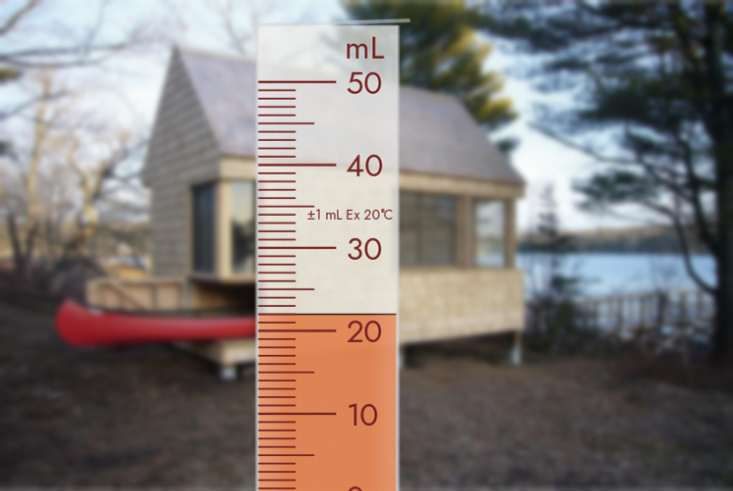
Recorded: 22 mL
